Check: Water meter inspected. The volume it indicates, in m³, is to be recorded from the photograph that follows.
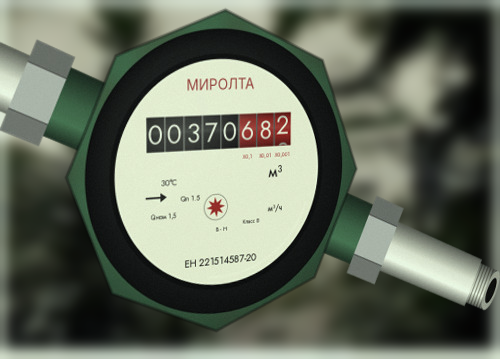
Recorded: 370.682 m³
